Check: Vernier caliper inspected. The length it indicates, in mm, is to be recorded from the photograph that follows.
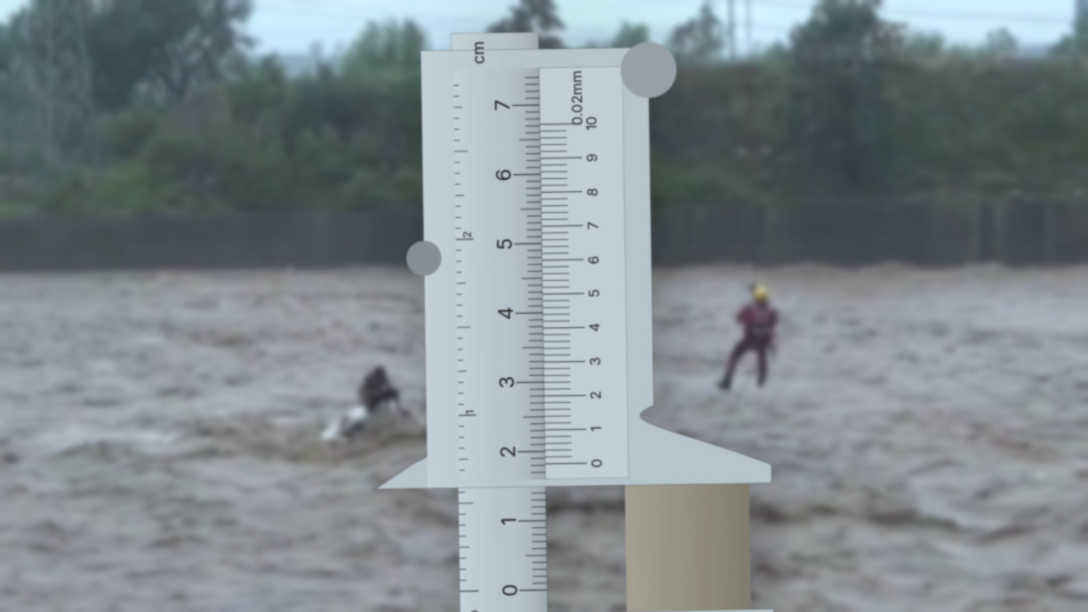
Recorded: 18.2 mm
